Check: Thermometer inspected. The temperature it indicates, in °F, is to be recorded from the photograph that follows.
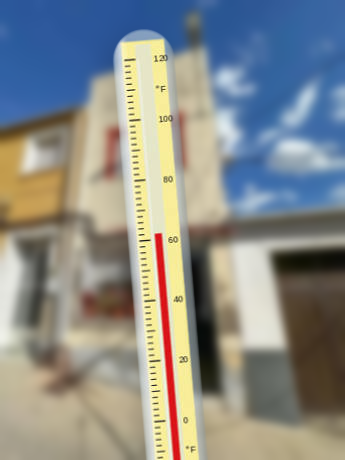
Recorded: 62 °F
